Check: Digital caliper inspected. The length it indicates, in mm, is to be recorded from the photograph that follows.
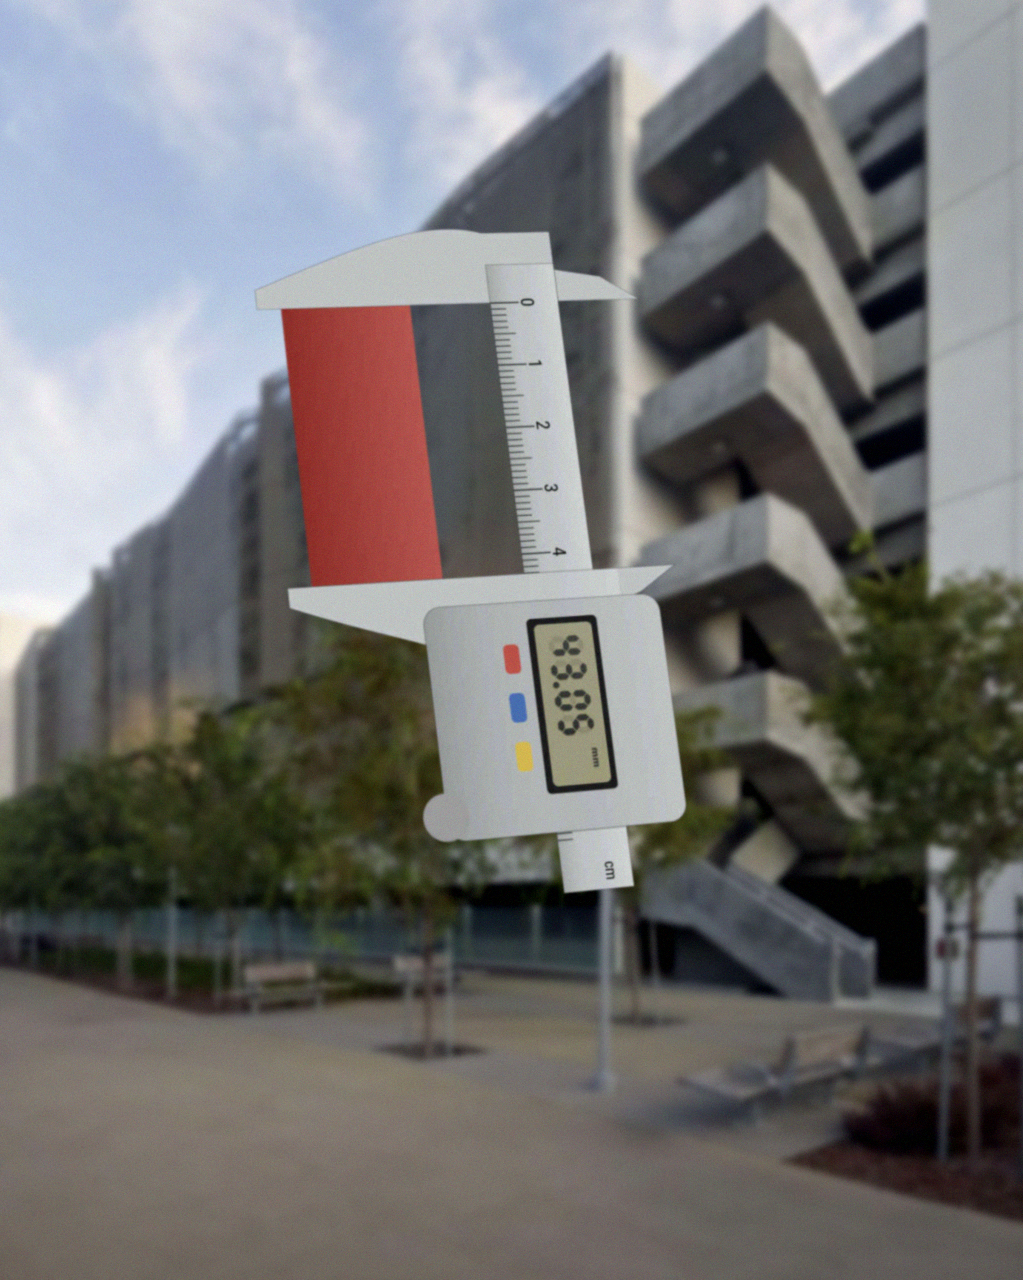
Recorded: 43.05 mm
